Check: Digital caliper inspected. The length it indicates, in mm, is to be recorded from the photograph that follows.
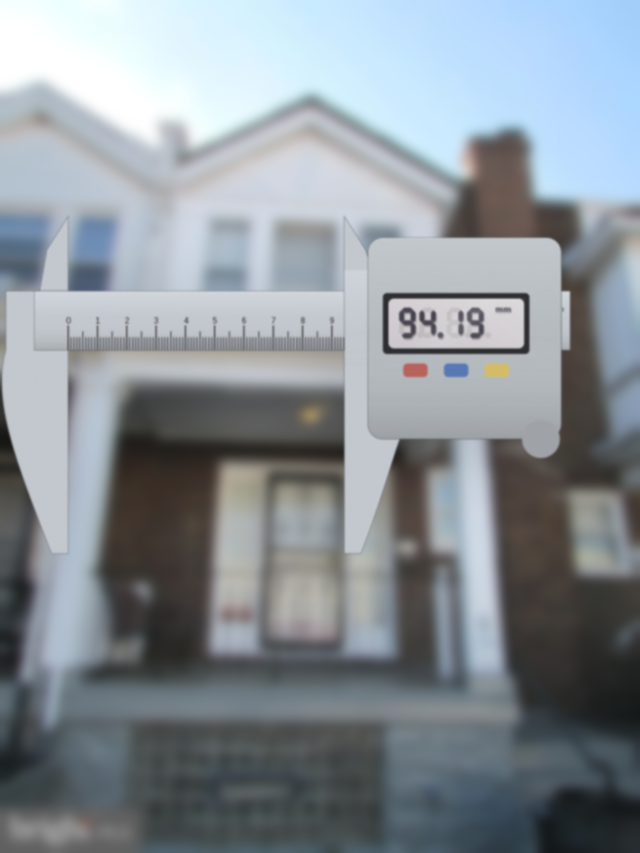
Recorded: 94.19 mm
